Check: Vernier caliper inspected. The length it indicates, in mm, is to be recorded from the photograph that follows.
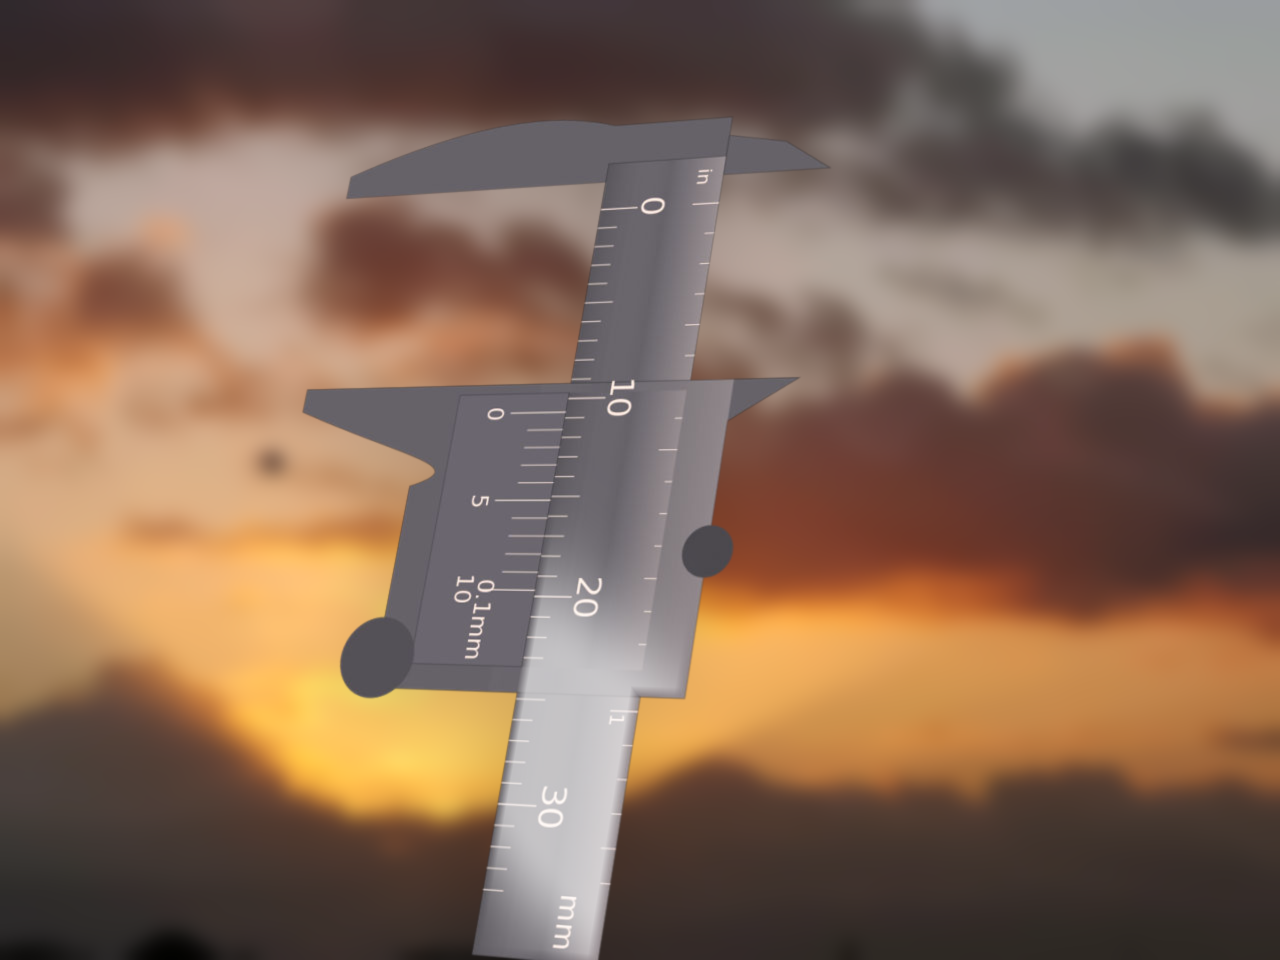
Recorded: 10.7 mm
